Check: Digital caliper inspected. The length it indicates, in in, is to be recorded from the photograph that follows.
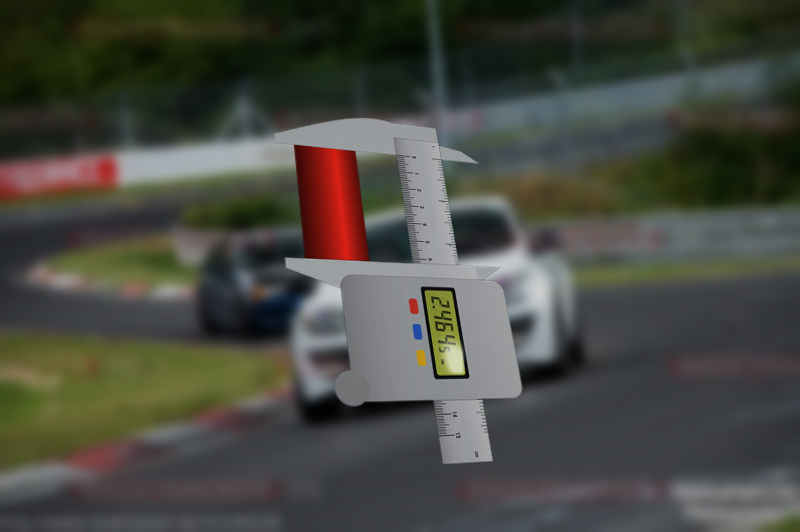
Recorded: 2.4645 in
